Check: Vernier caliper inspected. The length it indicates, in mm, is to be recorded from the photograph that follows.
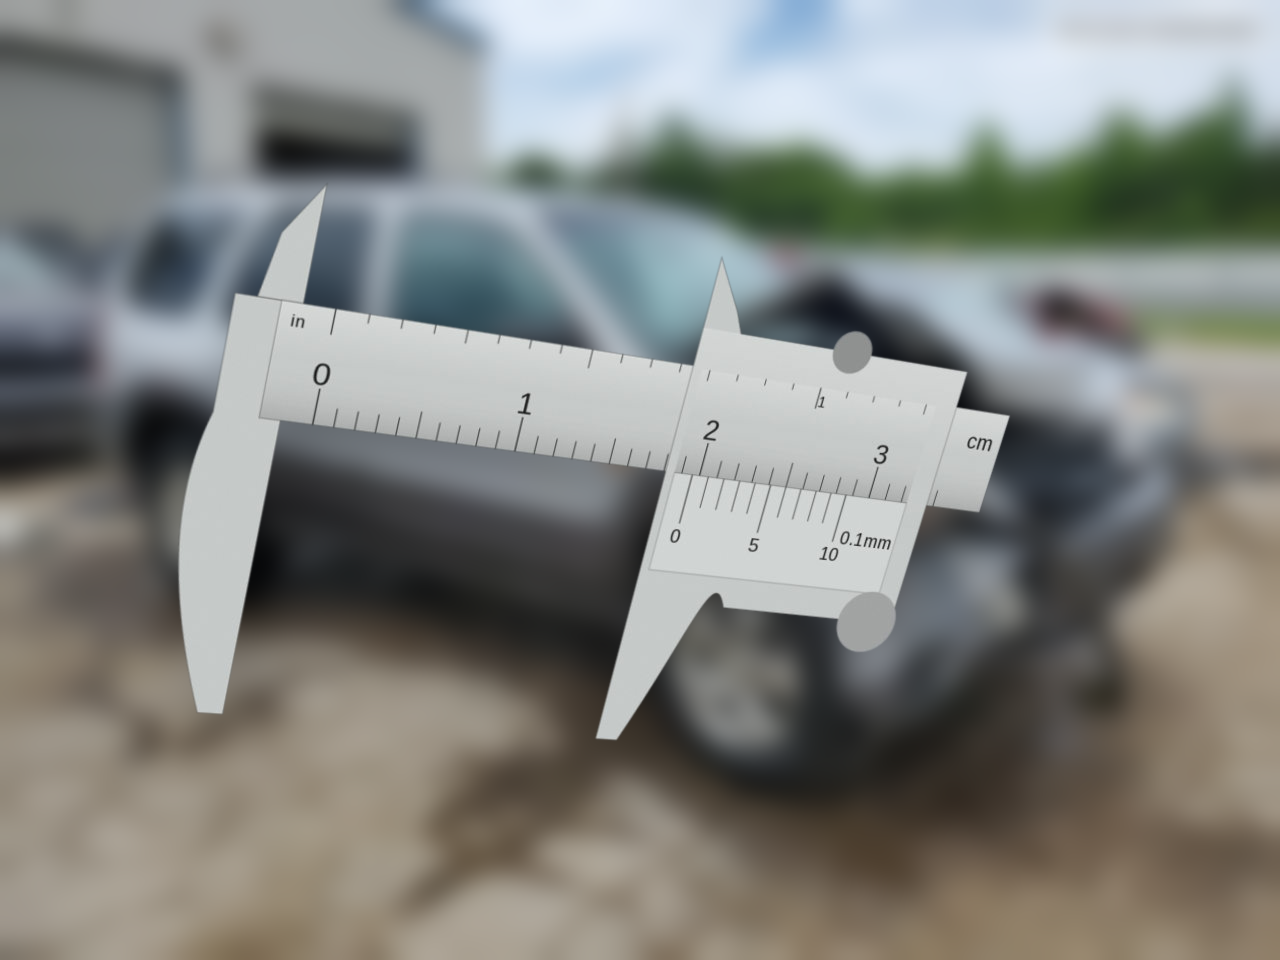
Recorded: 19.6 mm
